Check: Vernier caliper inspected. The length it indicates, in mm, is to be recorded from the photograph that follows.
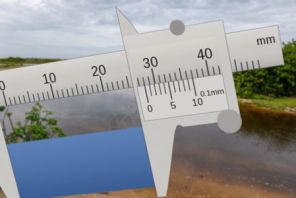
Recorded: 28.0 mm
